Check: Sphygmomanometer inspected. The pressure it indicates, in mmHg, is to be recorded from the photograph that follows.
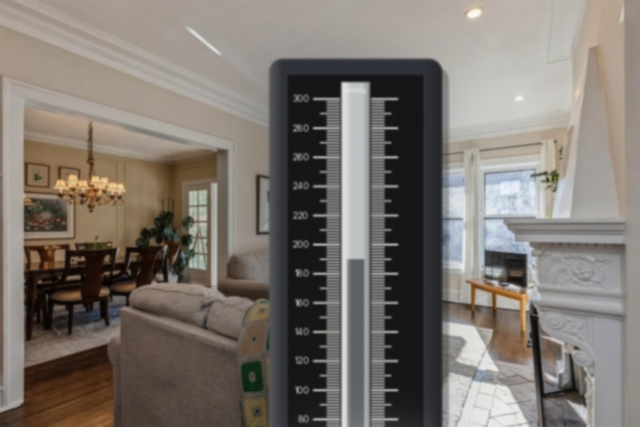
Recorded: 190 mmHg
